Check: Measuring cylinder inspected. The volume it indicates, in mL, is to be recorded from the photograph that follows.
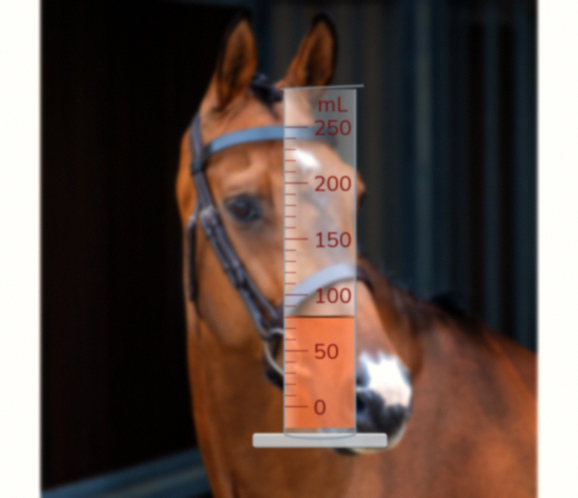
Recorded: 80 mL
